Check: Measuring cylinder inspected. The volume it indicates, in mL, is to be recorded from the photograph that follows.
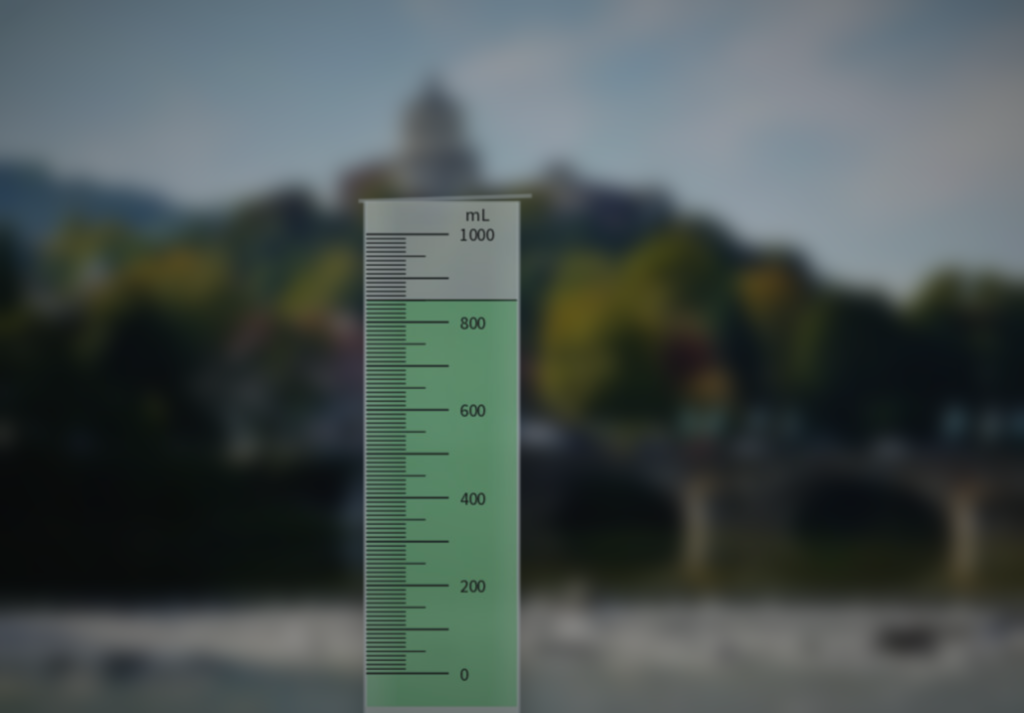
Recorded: 850 mL
